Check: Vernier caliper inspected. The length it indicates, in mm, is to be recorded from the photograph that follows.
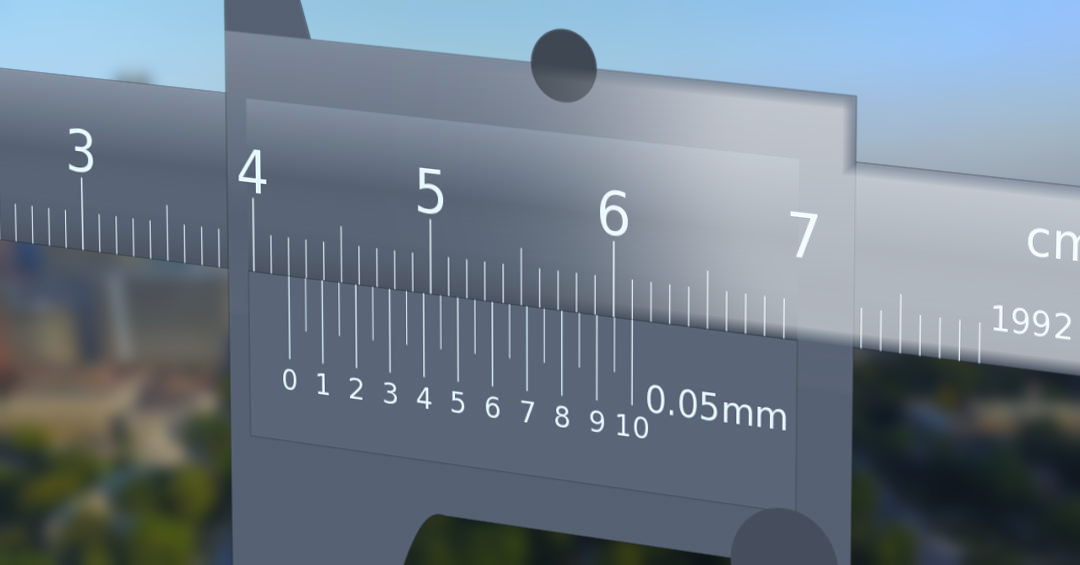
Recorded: 42.0 mm
